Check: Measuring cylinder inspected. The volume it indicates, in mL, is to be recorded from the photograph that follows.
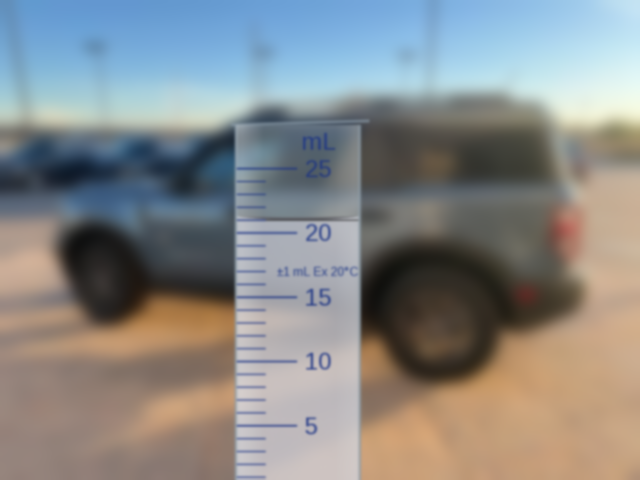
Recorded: 21 mL
